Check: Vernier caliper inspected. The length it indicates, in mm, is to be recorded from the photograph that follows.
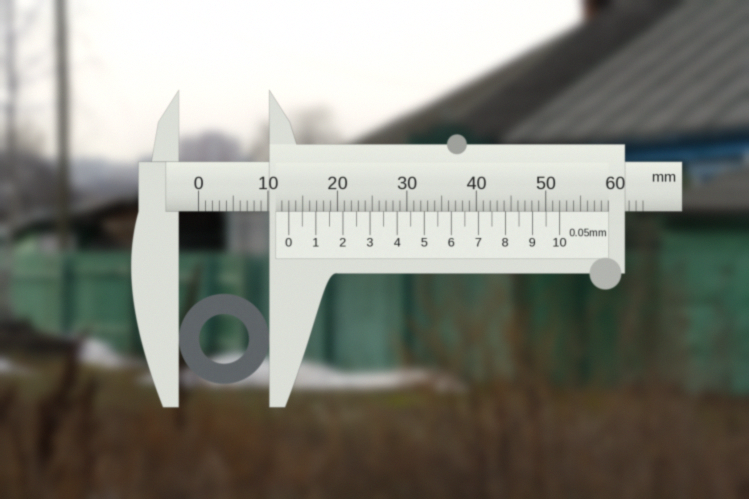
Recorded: 13.0 mm
